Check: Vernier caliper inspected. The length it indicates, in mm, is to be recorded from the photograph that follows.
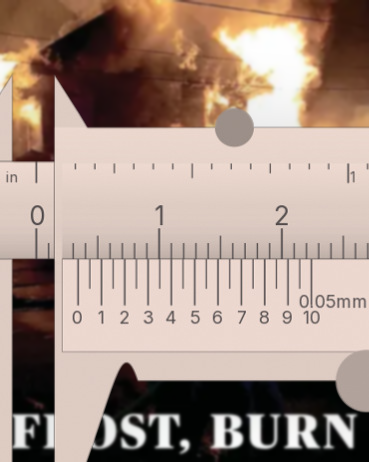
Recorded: 3.4 mm
